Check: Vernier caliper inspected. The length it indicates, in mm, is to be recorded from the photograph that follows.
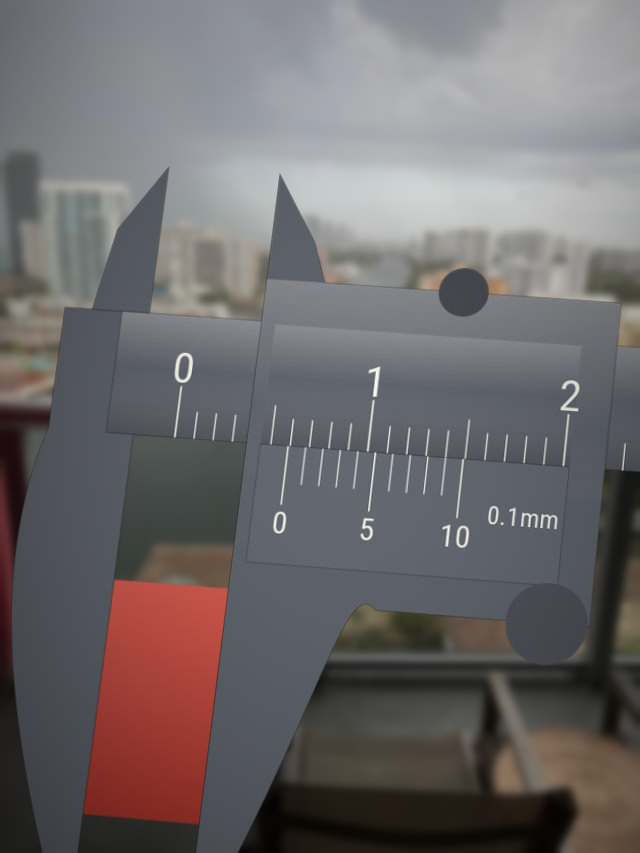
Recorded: 5.9 mm
